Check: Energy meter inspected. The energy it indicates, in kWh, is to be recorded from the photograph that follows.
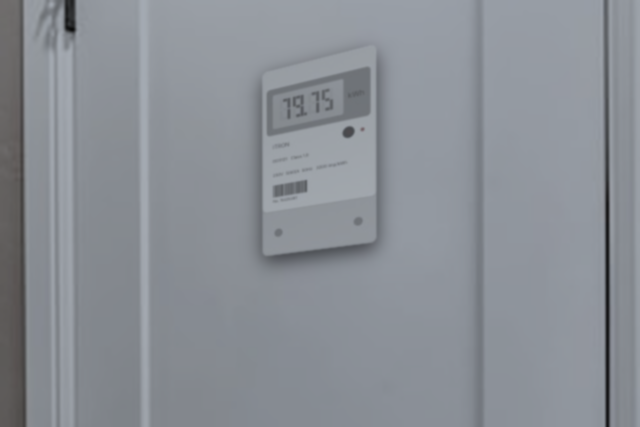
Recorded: 79.75 kWh
